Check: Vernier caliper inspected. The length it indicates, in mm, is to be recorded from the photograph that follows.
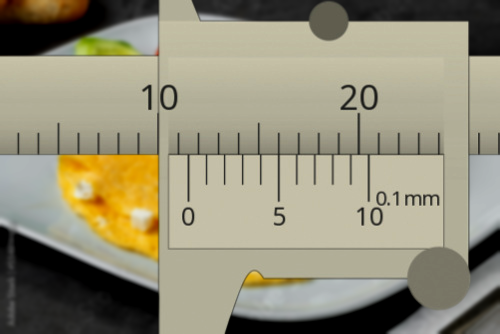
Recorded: 11.5 mm
